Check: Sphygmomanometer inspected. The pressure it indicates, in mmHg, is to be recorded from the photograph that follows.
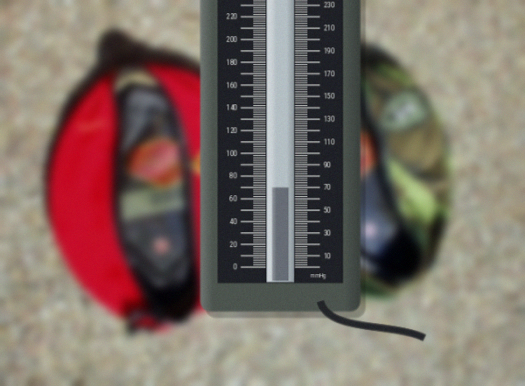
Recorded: 70 mmHg
